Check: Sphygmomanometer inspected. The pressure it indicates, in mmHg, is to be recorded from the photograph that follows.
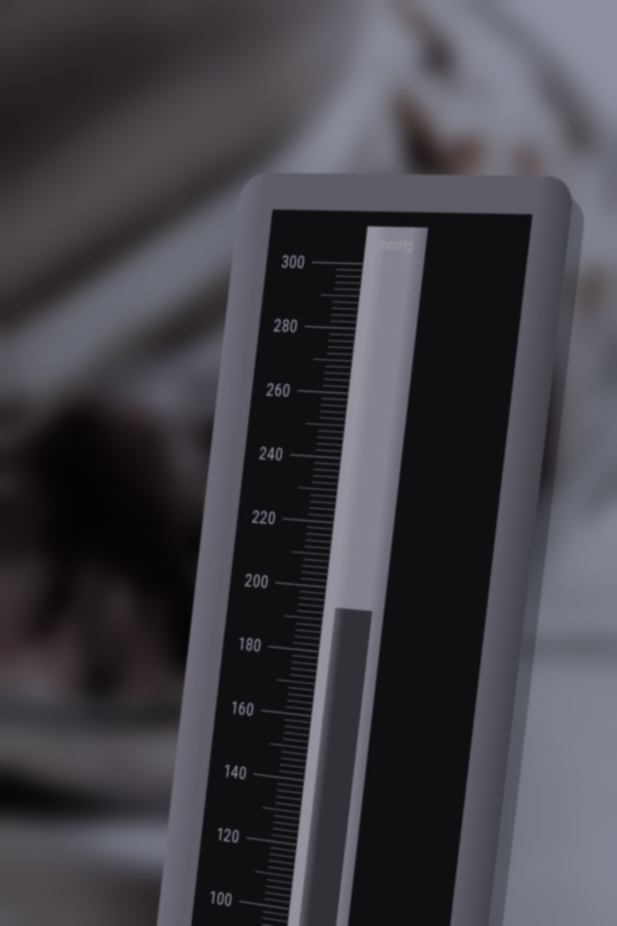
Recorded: 194 mmHg
